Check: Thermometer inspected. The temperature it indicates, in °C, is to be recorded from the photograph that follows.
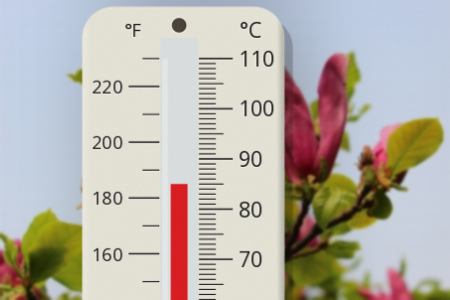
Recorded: 85 °C
